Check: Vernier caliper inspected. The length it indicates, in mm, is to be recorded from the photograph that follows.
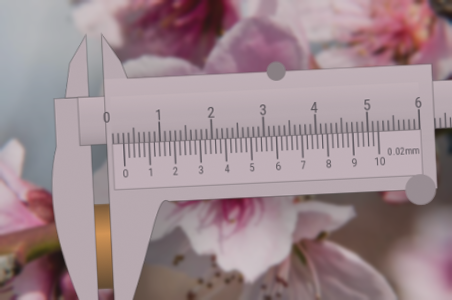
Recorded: 3.0 mm
